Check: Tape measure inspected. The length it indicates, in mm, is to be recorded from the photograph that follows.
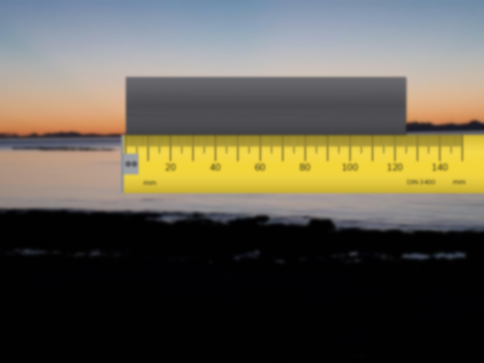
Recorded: 125 mm
